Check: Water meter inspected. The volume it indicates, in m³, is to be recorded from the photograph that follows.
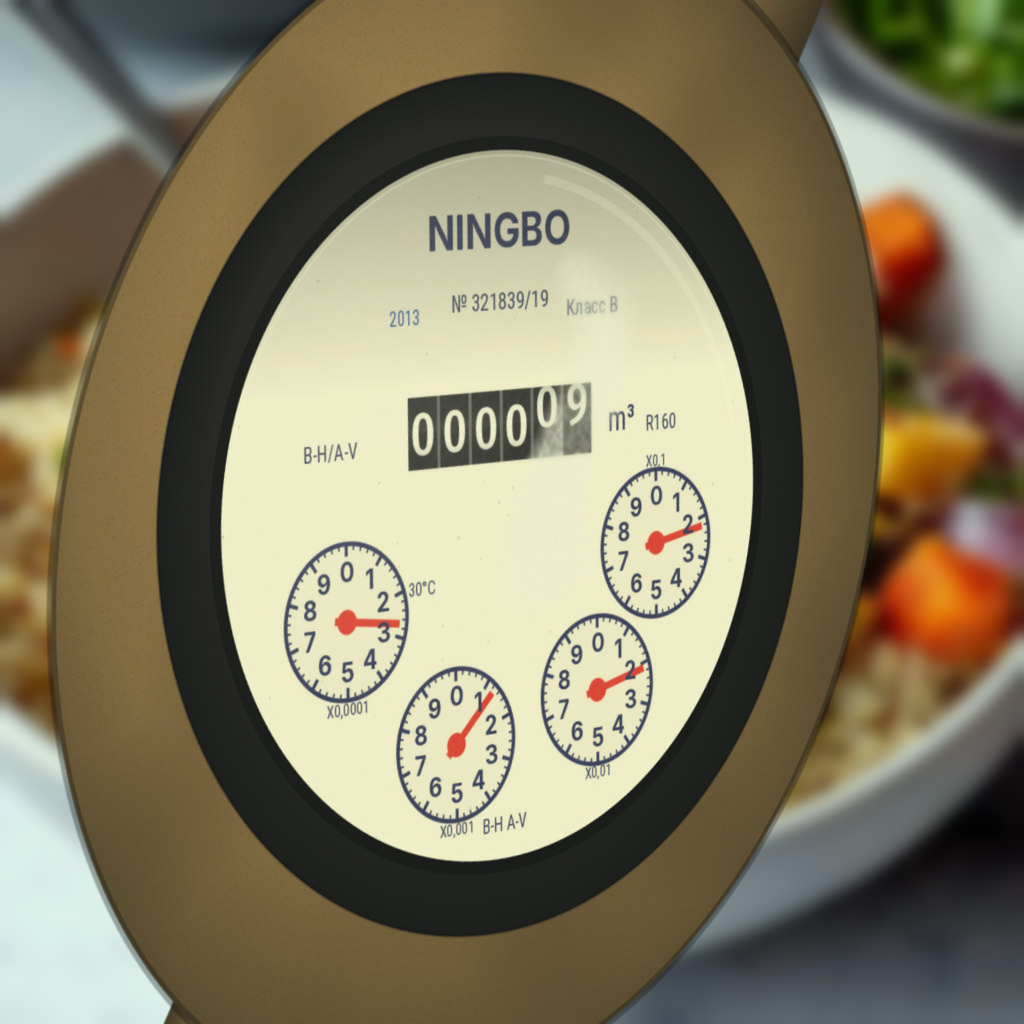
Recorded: 9.2212 m³
